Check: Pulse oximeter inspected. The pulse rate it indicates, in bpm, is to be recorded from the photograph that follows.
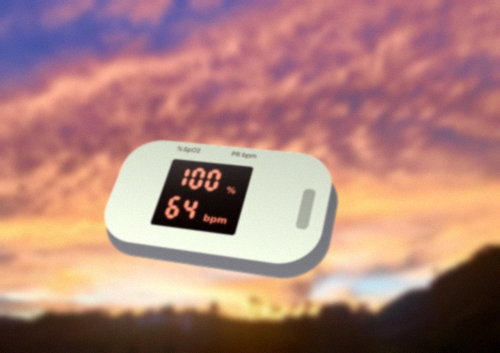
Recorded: 64 bpm
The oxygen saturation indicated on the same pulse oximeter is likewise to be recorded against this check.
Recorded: 100 %
